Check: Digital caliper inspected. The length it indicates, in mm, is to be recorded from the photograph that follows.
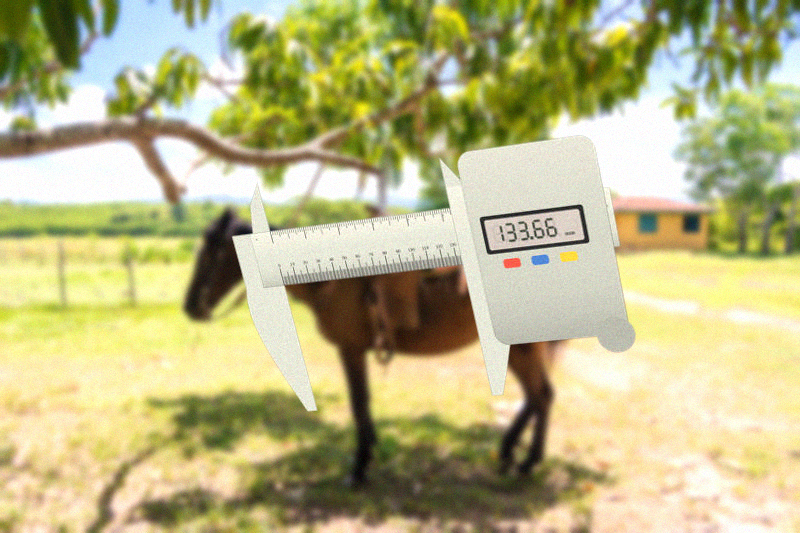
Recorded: 133.66 mm
